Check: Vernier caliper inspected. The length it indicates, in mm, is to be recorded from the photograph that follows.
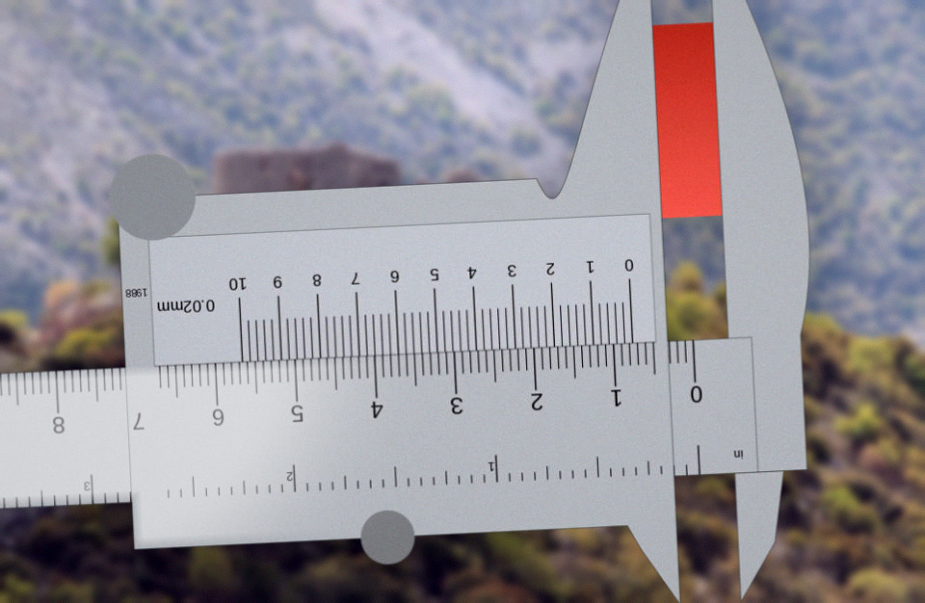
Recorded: 7.6 mm
